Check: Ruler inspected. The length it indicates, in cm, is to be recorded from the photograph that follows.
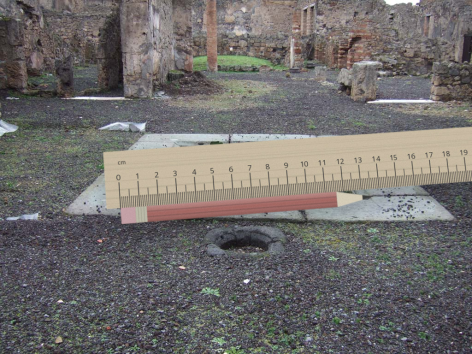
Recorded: 13.5 cm
